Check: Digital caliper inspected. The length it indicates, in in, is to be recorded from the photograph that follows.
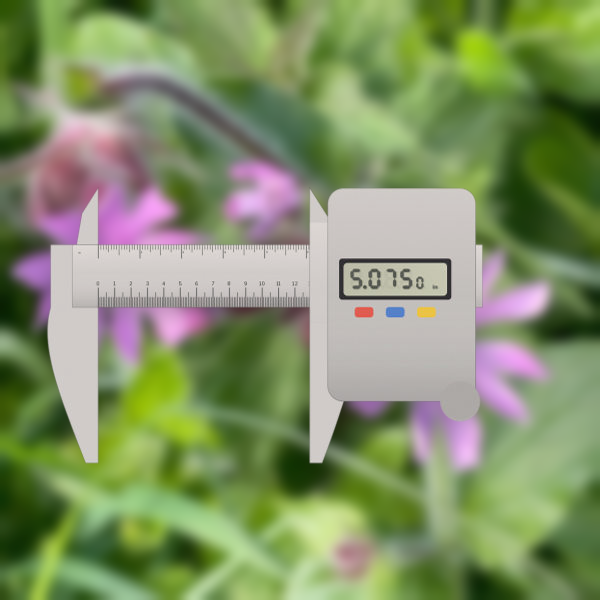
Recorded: 5.0750 in
